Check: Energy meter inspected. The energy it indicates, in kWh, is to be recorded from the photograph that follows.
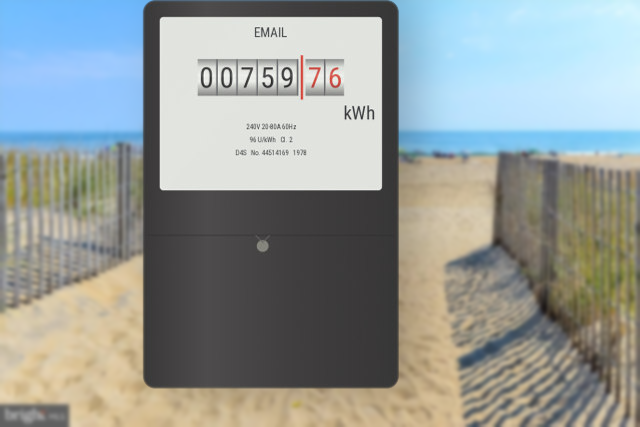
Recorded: 759.76 kWh
